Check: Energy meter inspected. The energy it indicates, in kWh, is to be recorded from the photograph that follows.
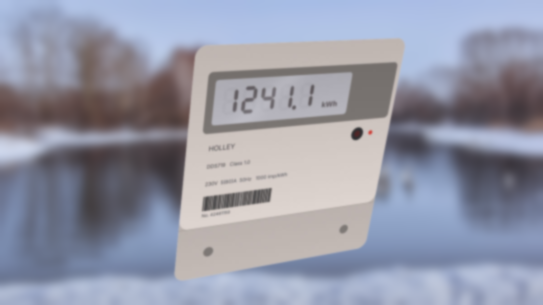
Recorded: 1241.1 kWh
